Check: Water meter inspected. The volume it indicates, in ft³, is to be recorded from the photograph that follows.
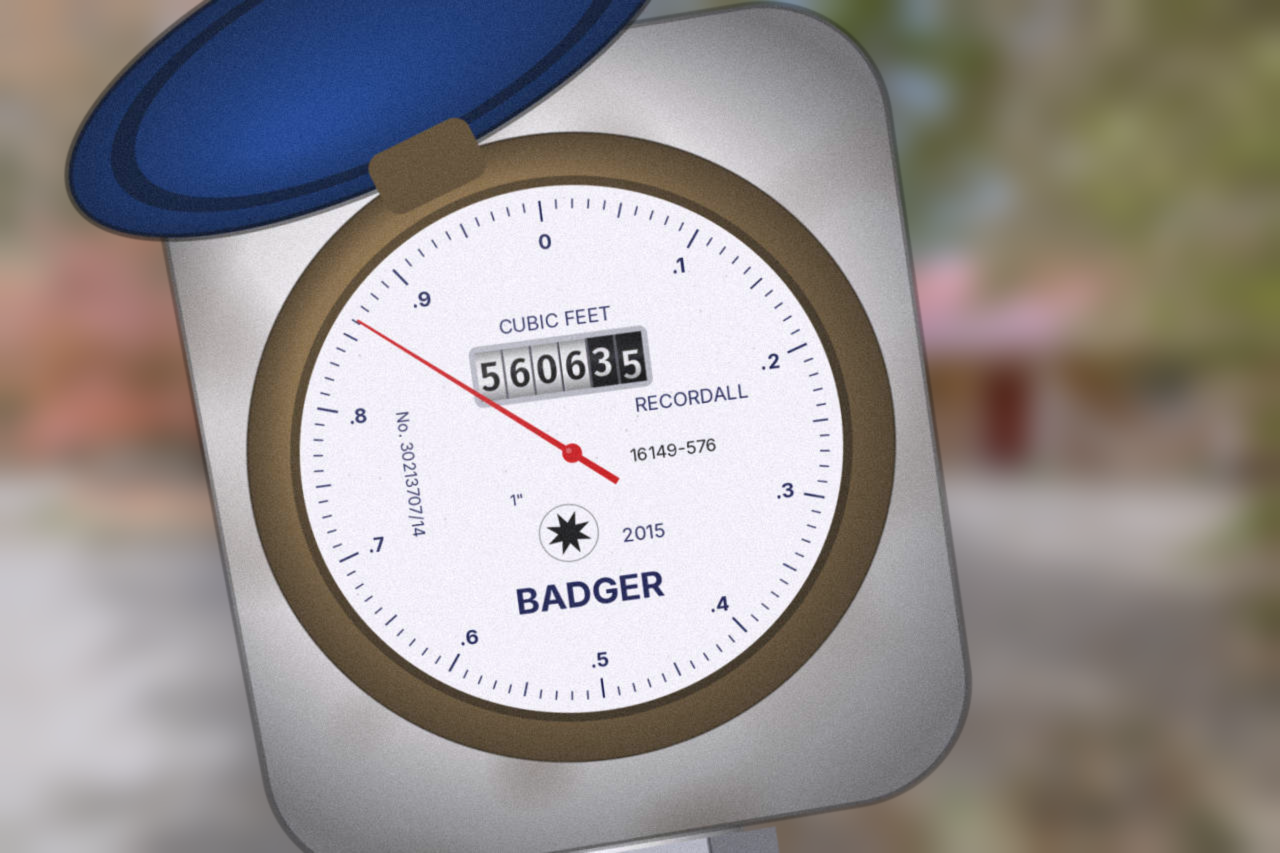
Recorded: 560634.86 ft³
